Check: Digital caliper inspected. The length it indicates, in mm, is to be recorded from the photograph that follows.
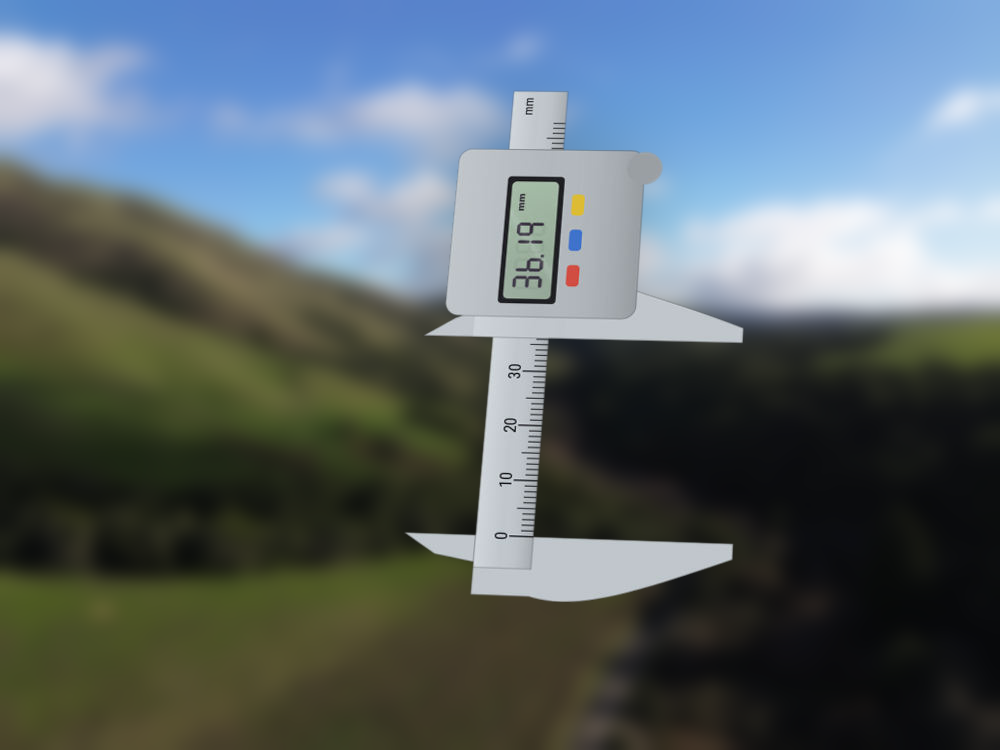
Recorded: 36.19 mm
